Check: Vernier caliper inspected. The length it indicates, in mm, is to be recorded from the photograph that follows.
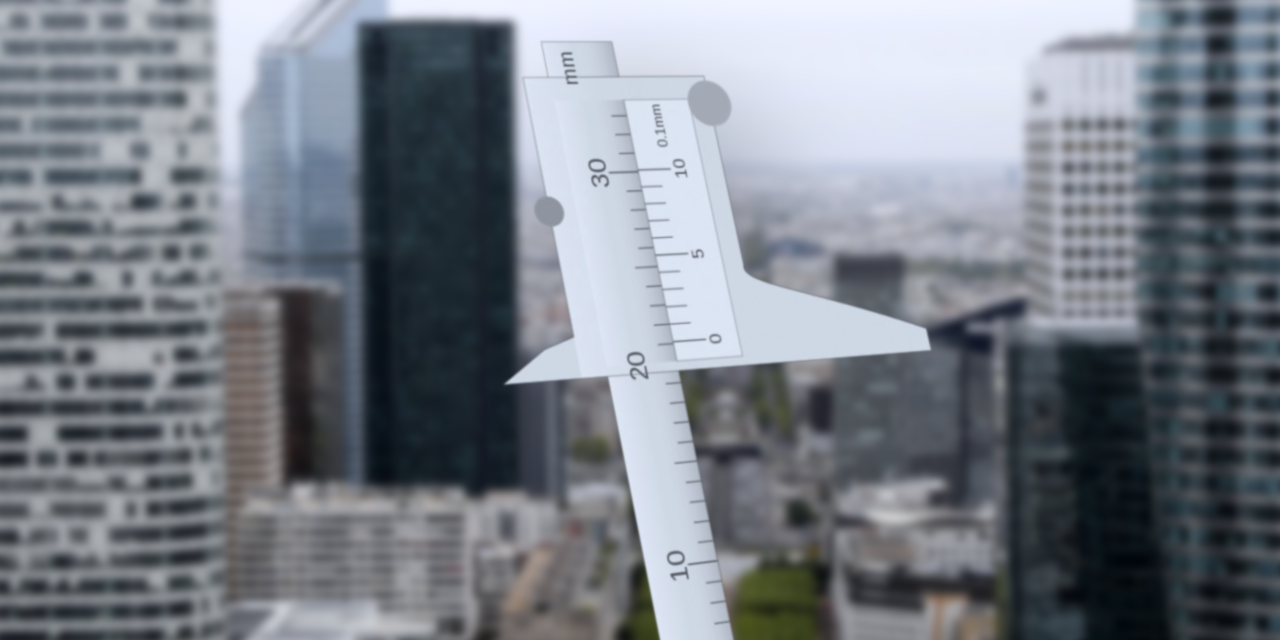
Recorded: 21.1 mm
